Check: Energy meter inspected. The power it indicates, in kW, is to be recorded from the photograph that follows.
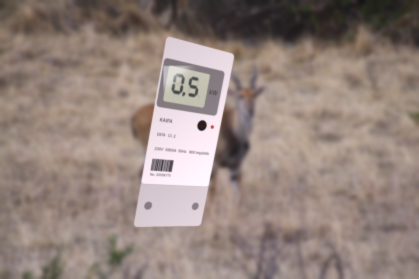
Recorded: 0.5 kW
